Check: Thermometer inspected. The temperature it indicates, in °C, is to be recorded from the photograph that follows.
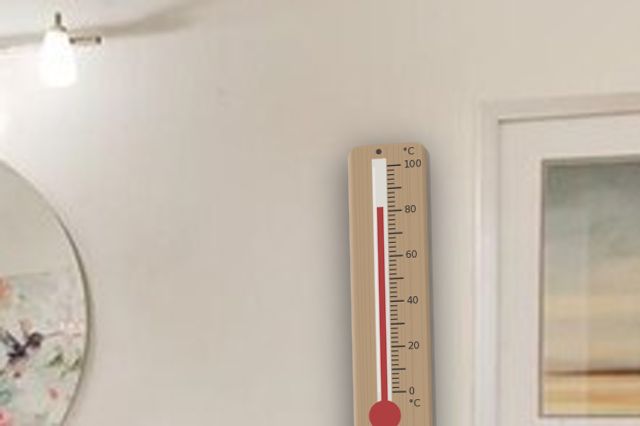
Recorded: 82 °C
